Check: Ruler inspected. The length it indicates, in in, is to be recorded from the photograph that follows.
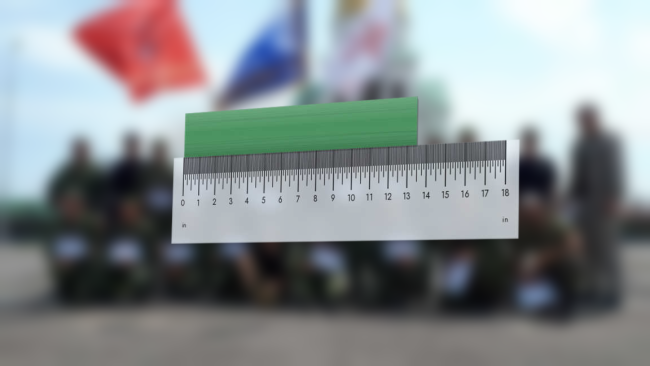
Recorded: 13.5 in
